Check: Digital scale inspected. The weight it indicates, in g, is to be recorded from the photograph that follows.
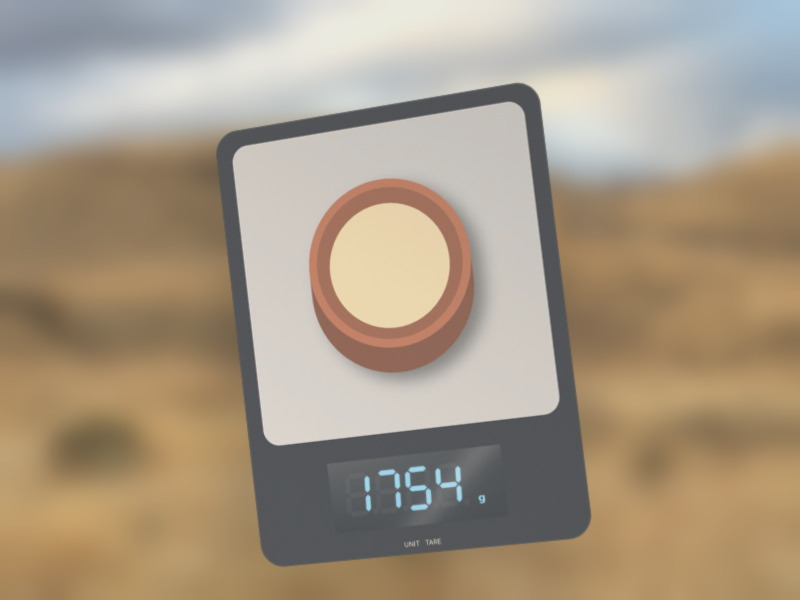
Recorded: 1754 g
